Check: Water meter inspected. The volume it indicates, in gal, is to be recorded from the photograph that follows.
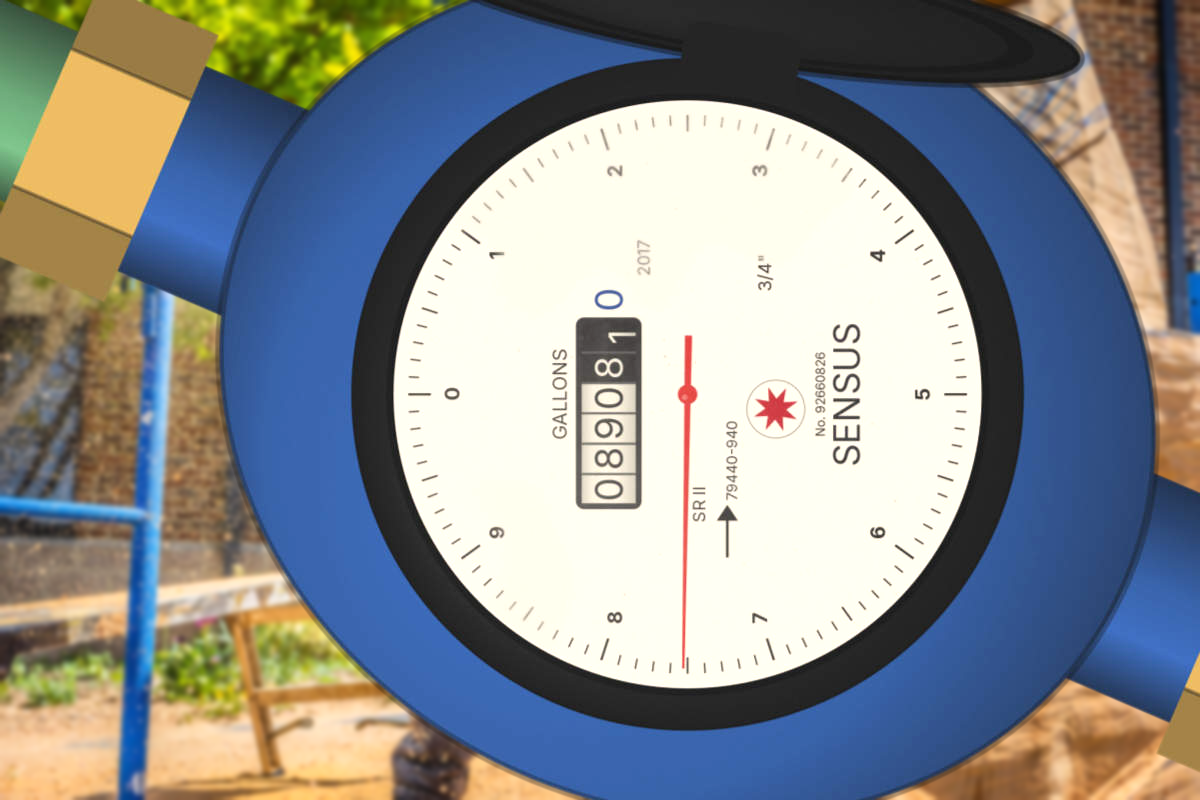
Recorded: 890807.5 gal
